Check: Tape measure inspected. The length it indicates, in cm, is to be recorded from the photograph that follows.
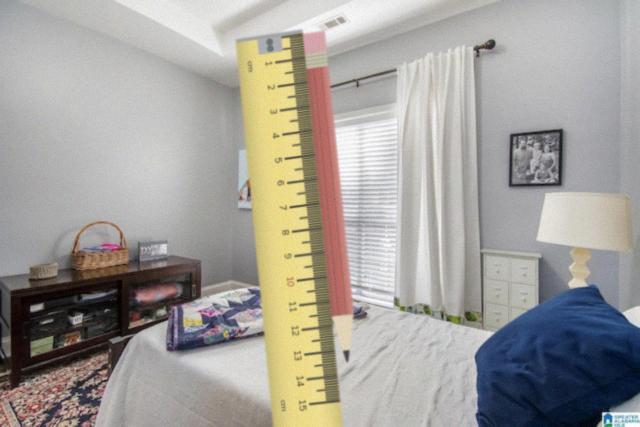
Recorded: 13.5 cm
